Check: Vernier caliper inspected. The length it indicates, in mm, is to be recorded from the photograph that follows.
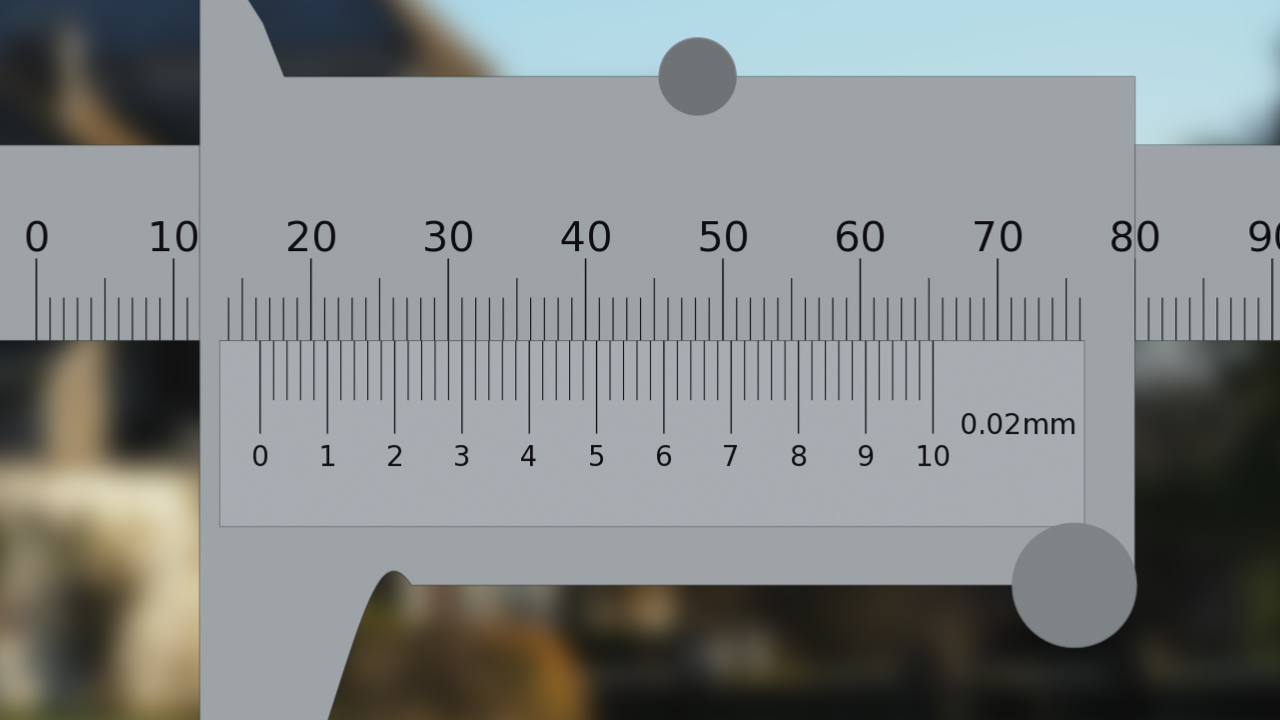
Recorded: 16.3 mm
